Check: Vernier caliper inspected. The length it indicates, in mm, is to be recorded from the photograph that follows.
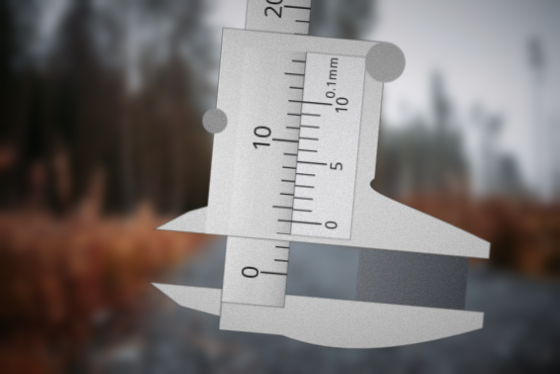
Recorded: 4.0 mm
